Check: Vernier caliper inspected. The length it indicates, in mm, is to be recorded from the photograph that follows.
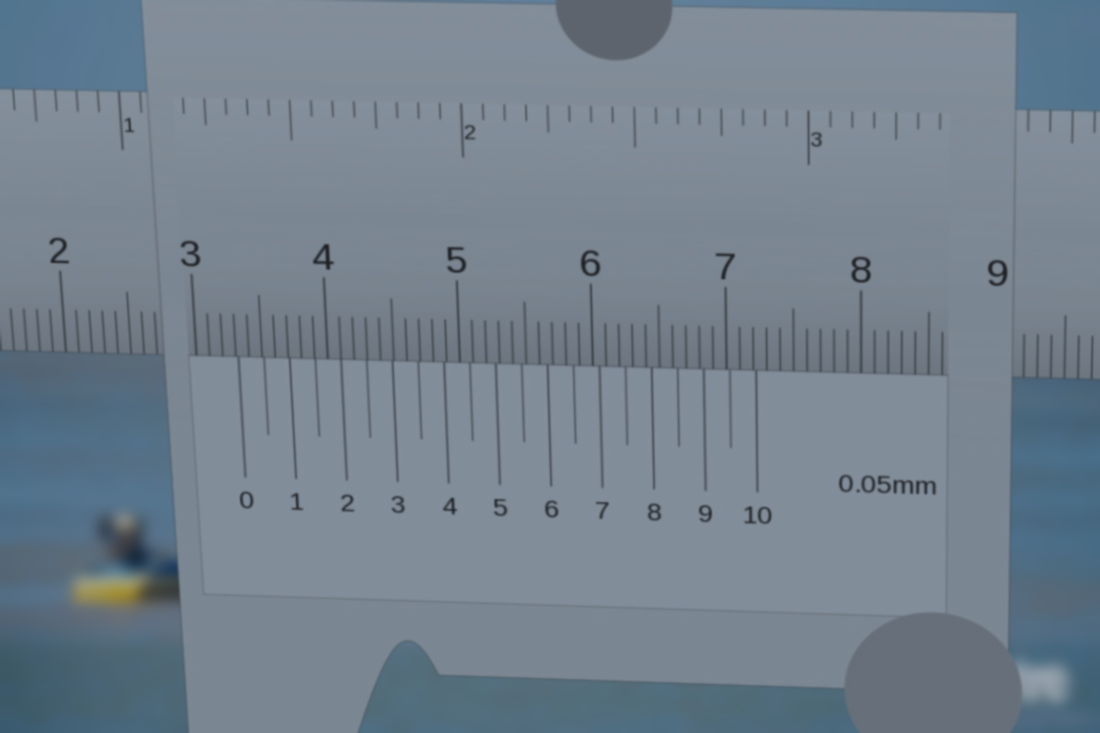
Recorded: 33.2 mm
